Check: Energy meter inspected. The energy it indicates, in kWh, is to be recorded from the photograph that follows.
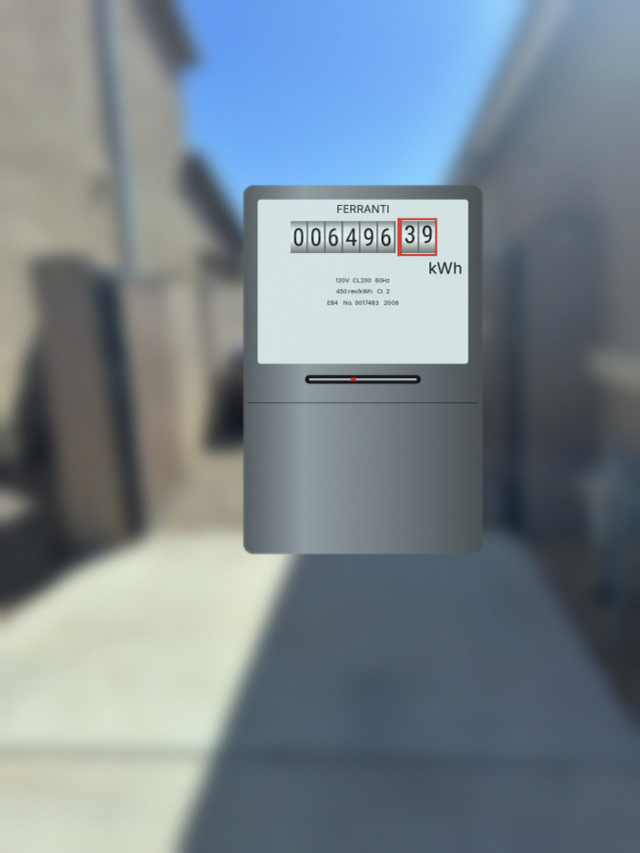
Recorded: 6496.39 kWh
